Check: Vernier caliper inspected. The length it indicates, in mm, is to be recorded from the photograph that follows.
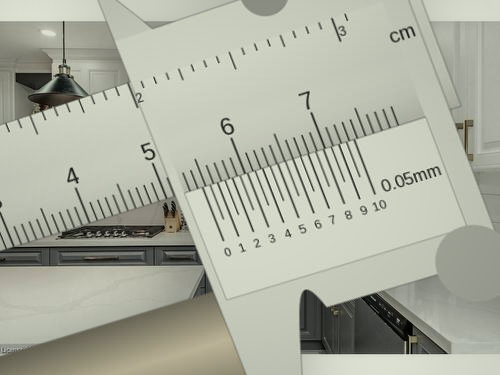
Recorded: 54.6 mm
